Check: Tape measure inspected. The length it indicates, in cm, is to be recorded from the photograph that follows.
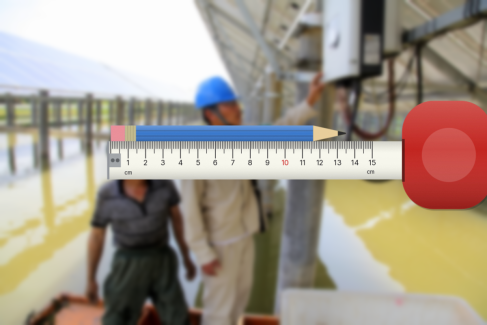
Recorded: 13.5 cm
